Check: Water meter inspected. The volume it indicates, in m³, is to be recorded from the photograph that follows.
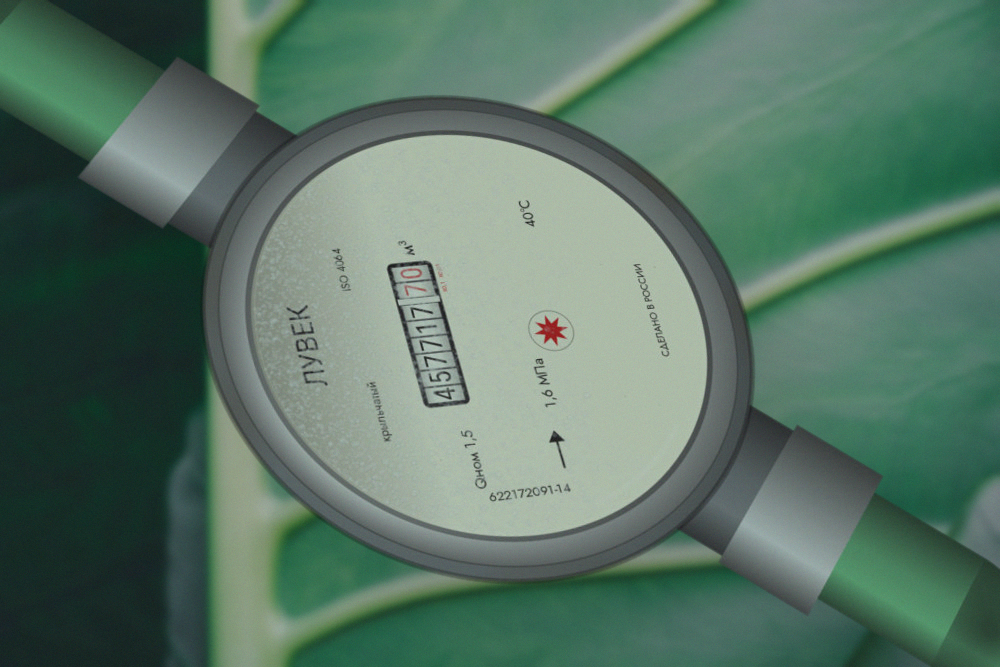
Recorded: 457717.70 m³
